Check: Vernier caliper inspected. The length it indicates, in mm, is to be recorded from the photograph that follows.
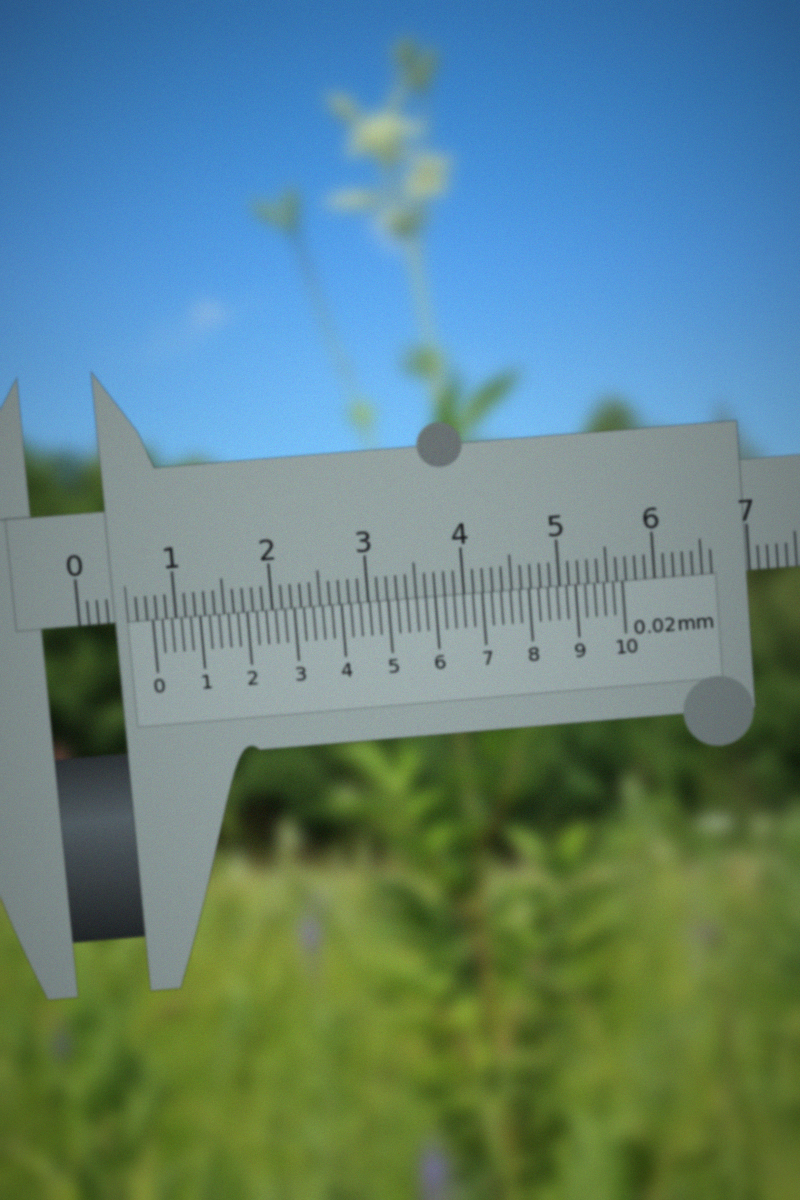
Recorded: 7.6 mm
